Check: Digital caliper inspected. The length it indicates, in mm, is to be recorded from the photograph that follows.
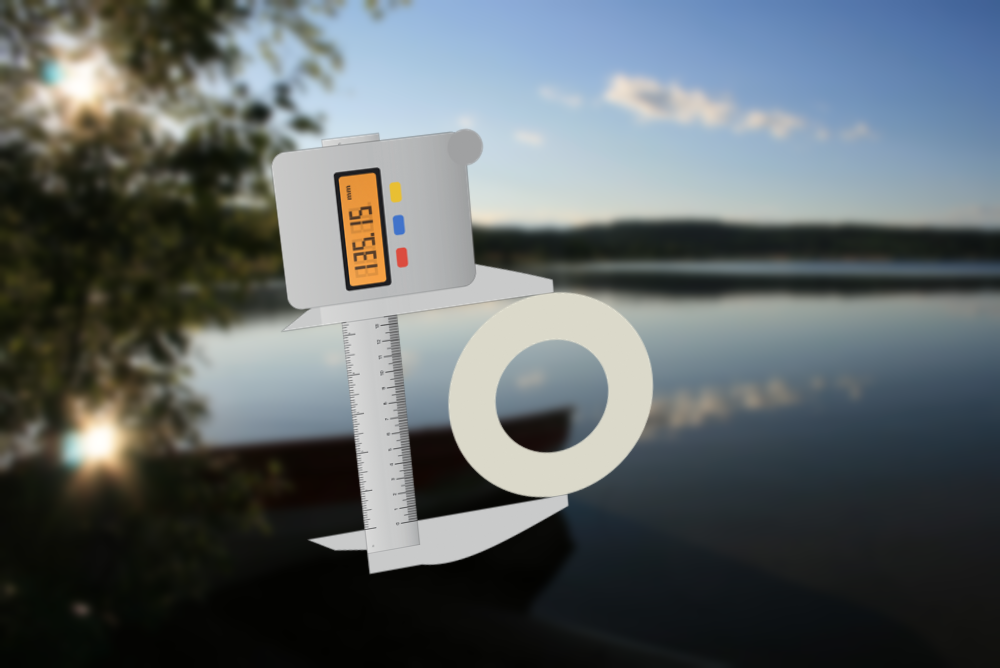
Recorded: 135.15 mm
